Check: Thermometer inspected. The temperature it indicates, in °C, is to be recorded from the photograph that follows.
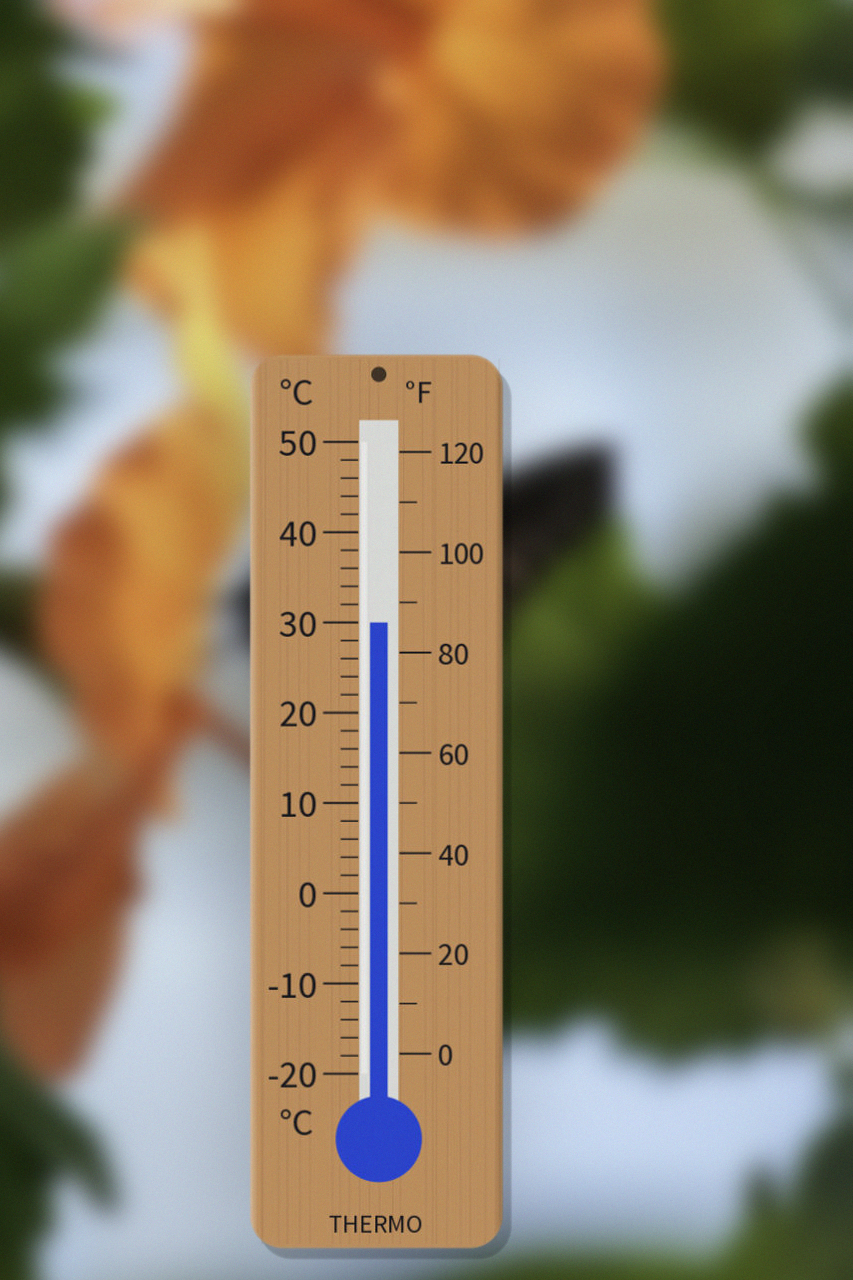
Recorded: 30 °C
